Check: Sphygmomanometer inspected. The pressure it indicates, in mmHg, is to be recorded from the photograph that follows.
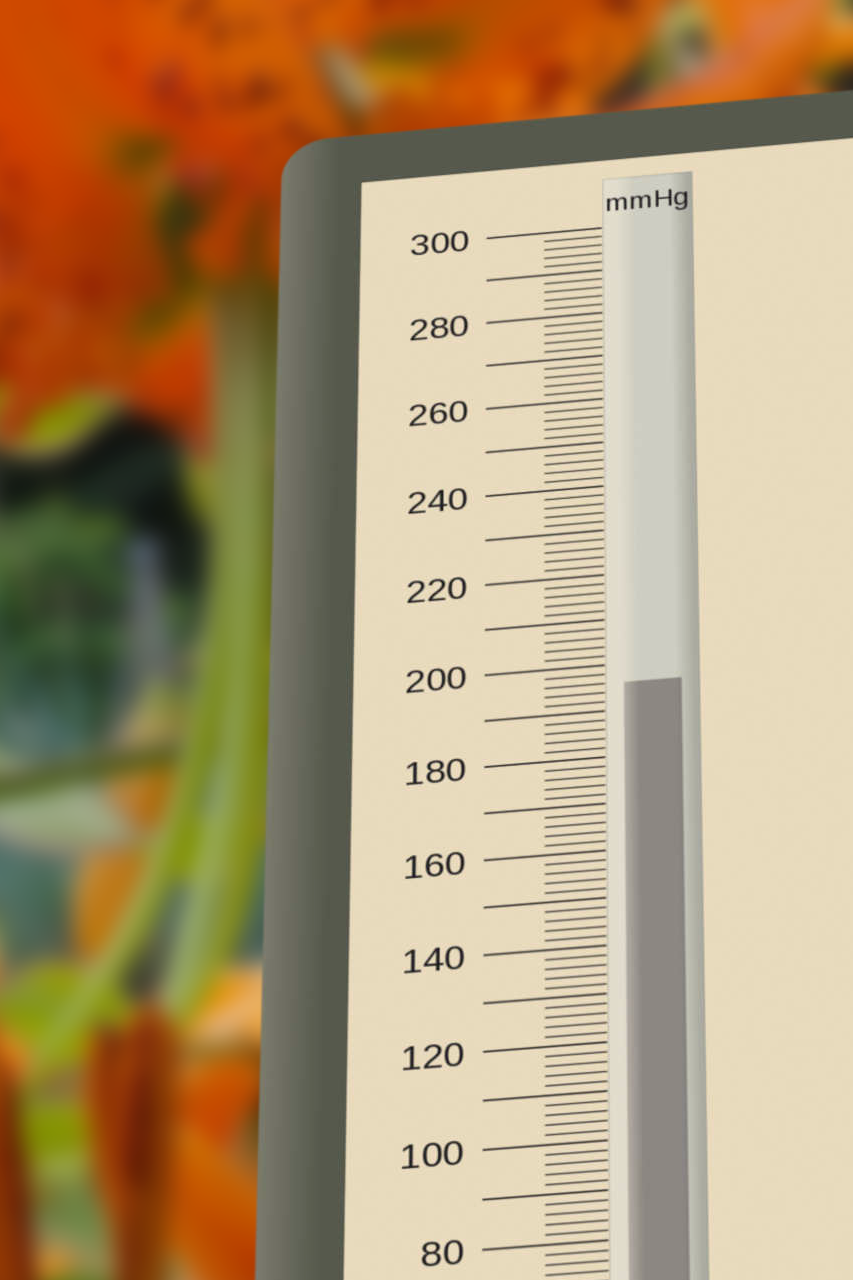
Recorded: 196 mmHg
